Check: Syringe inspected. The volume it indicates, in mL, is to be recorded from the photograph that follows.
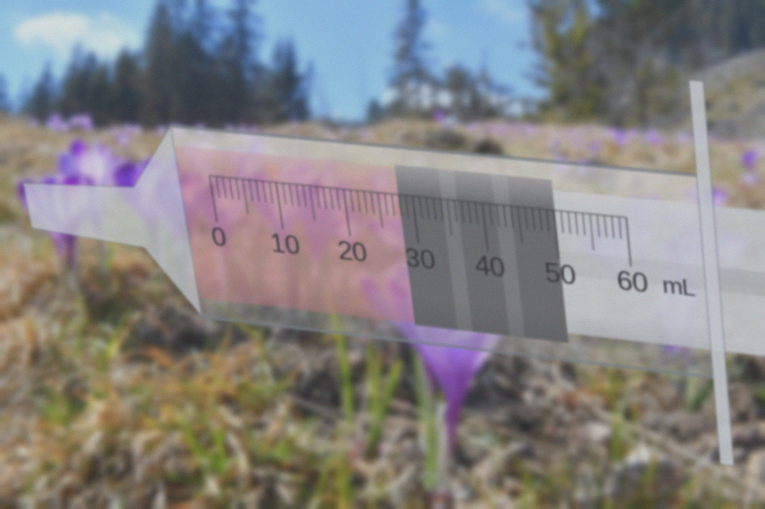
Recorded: 28 mL
